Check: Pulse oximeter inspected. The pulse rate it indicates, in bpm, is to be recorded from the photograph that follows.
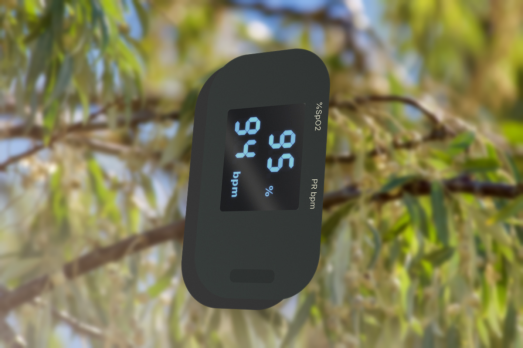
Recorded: 94 bpm
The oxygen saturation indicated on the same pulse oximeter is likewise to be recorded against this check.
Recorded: 95 %
